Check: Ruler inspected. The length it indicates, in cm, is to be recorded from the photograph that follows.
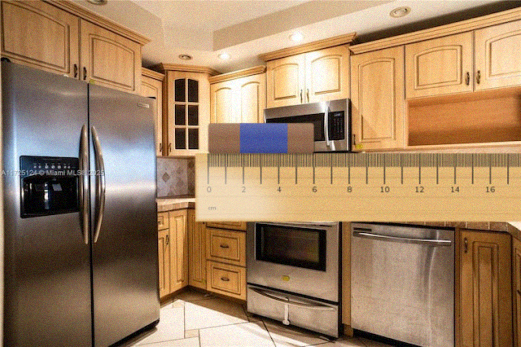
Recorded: 6 cm
